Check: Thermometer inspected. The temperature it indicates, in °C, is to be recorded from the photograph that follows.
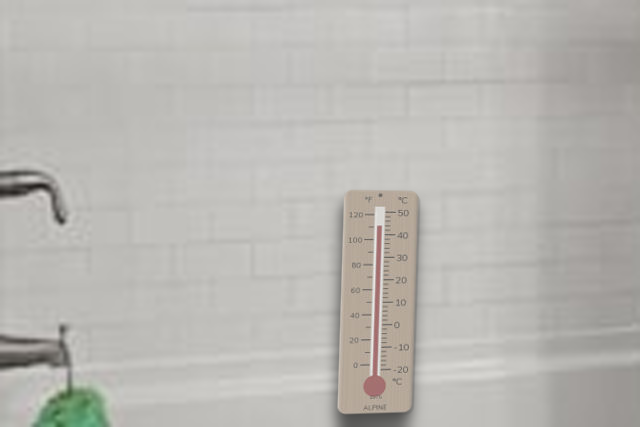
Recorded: 44 °C
